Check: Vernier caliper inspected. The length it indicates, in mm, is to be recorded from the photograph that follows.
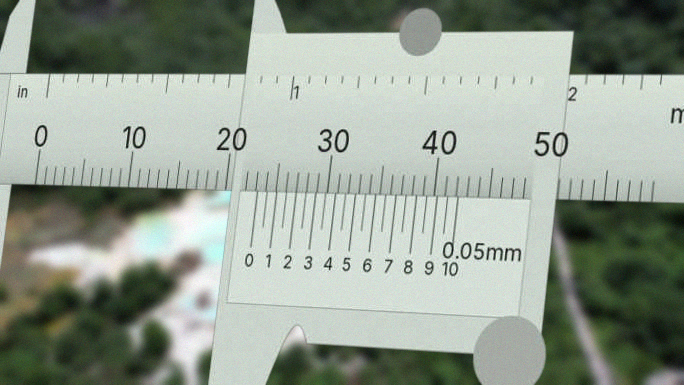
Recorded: 23.2 mm
